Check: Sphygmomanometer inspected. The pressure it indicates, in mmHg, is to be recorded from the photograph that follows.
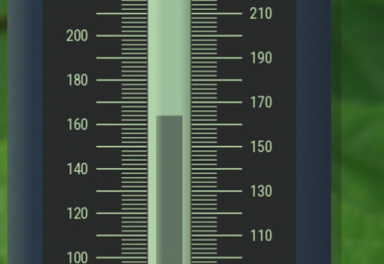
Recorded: 164 mmHg
